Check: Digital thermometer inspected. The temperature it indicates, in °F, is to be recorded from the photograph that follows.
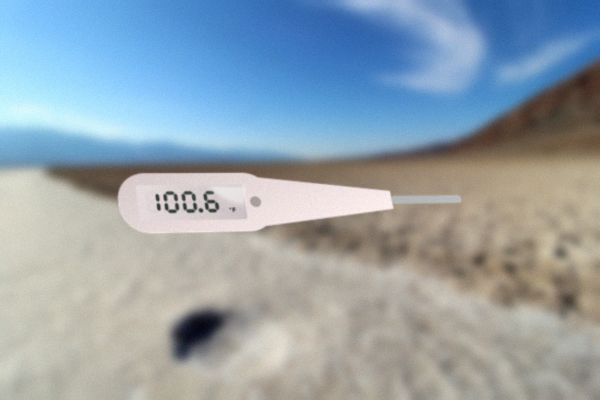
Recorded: 100.6 °F
